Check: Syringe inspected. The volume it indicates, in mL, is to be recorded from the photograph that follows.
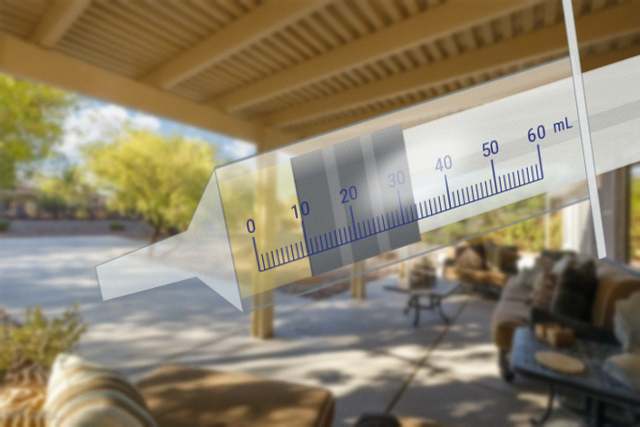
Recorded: 10 mL
